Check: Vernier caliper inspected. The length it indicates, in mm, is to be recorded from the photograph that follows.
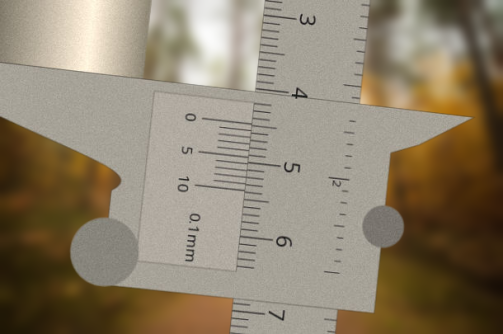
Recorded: 44.8 mm
